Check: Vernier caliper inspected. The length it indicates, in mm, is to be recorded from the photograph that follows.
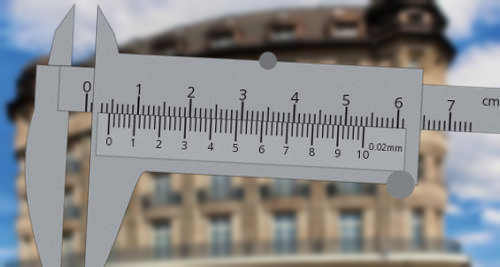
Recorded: 4.5 mm
